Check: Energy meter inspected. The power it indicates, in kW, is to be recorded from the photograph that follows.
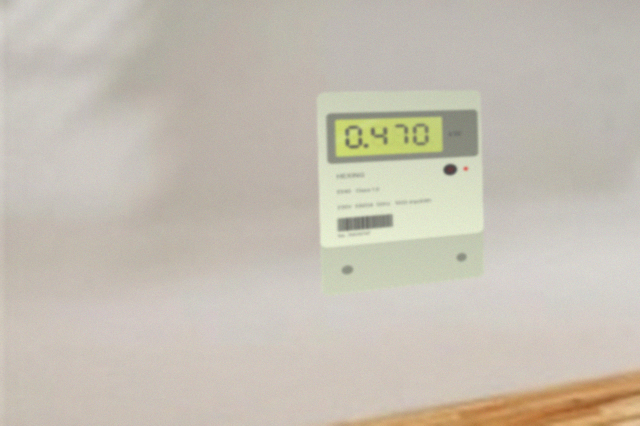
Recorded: 0.470 kW
